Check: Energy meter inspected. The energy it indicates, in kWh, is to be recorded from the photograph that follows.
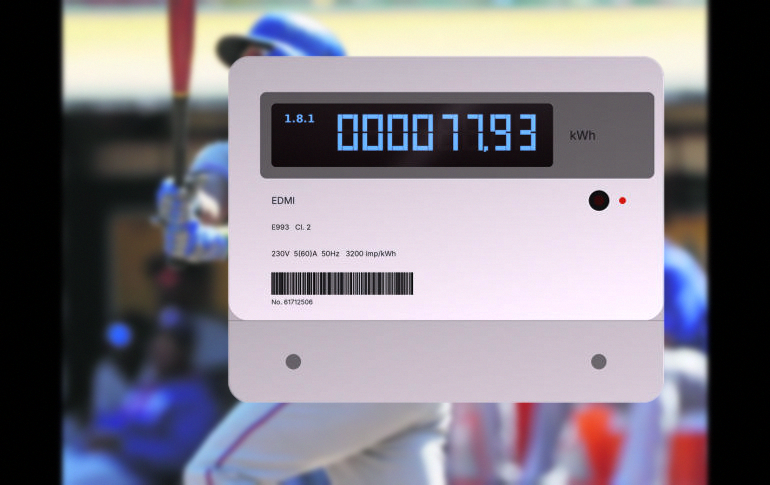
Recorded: 77.93 kWh
